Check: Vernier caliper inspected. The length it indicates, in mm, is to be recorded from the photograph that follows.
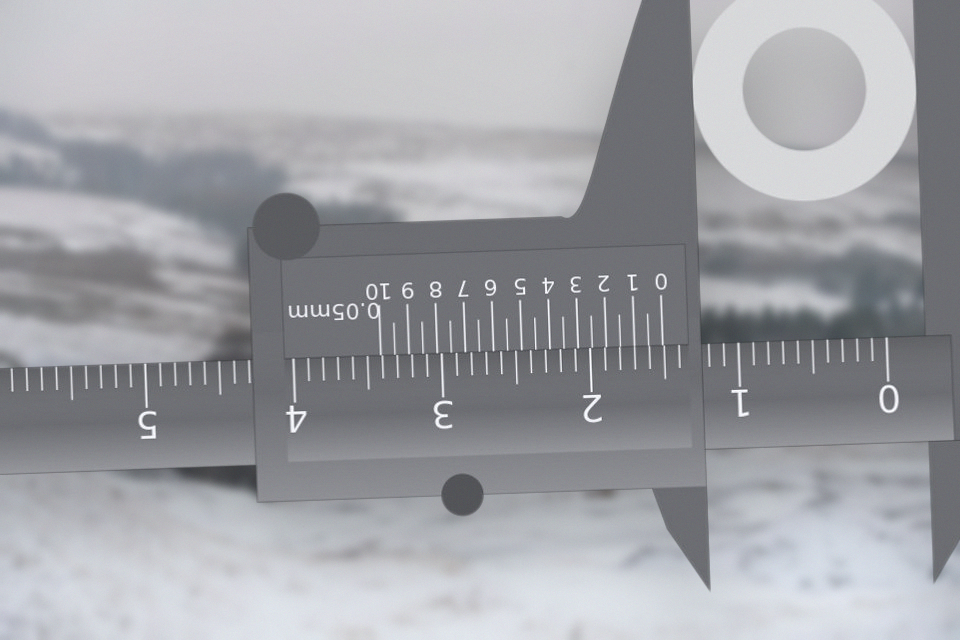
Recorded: 15.1 mm
